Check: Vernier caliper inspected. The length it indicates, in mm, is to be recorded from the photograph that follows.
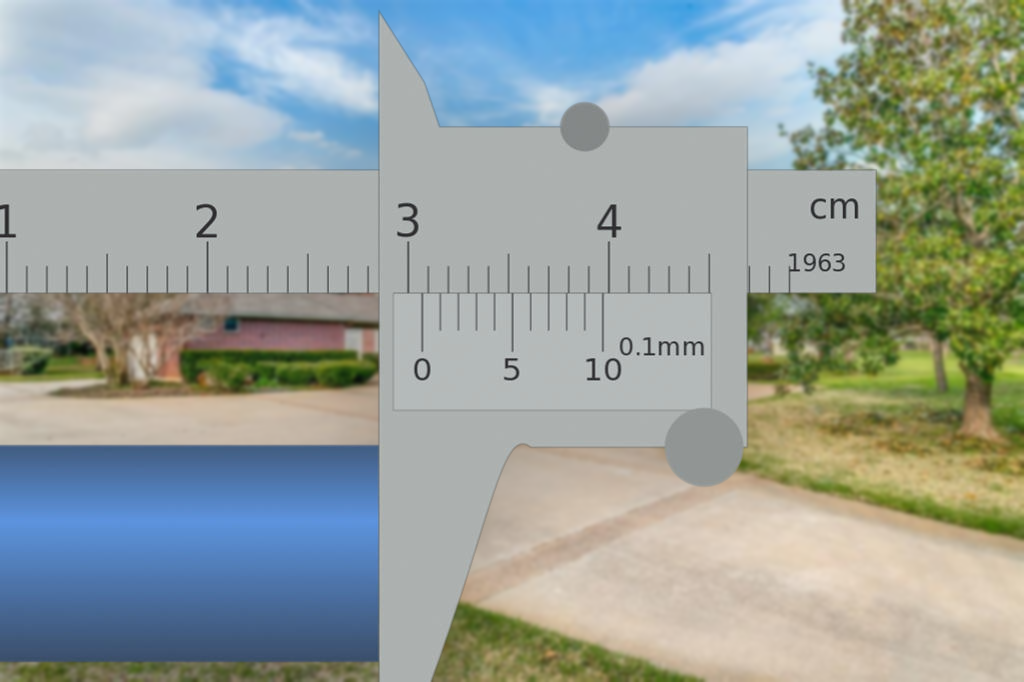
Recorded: 30.7 mm
